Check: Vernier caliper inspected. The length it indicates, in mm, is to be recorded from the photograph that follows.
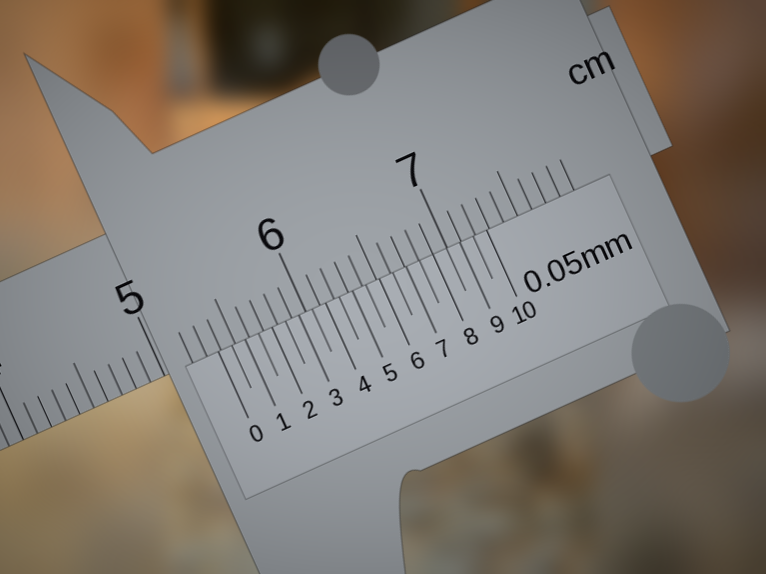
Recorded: 53.8 mm
